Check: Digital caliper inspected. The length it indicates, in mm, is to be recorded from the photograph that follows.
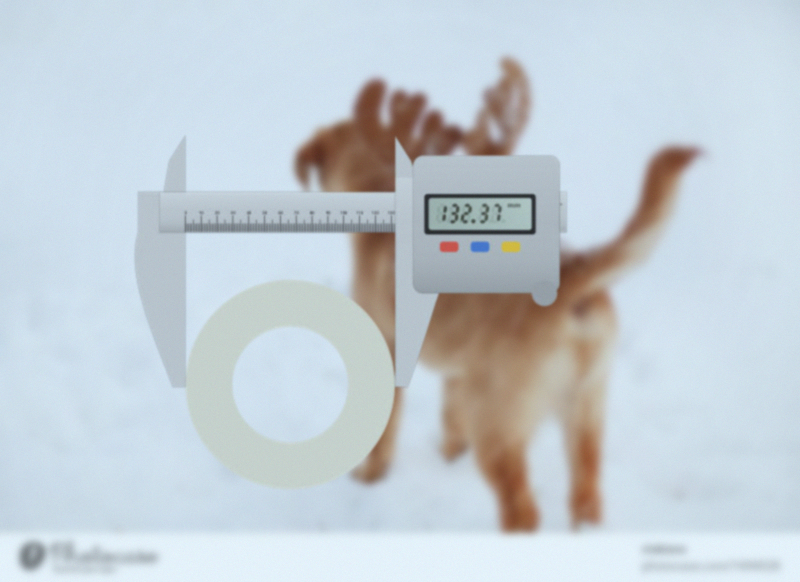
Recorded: 132.37 mm
